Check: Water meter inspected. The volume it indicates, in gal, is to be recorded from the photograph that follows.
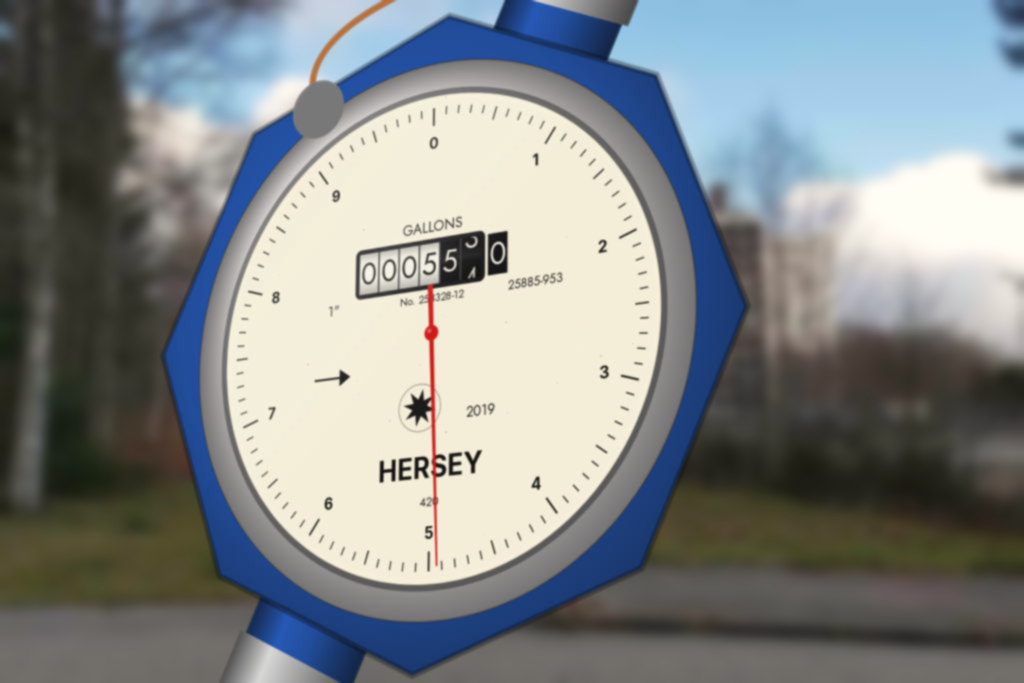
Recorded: 5534.9 gal
